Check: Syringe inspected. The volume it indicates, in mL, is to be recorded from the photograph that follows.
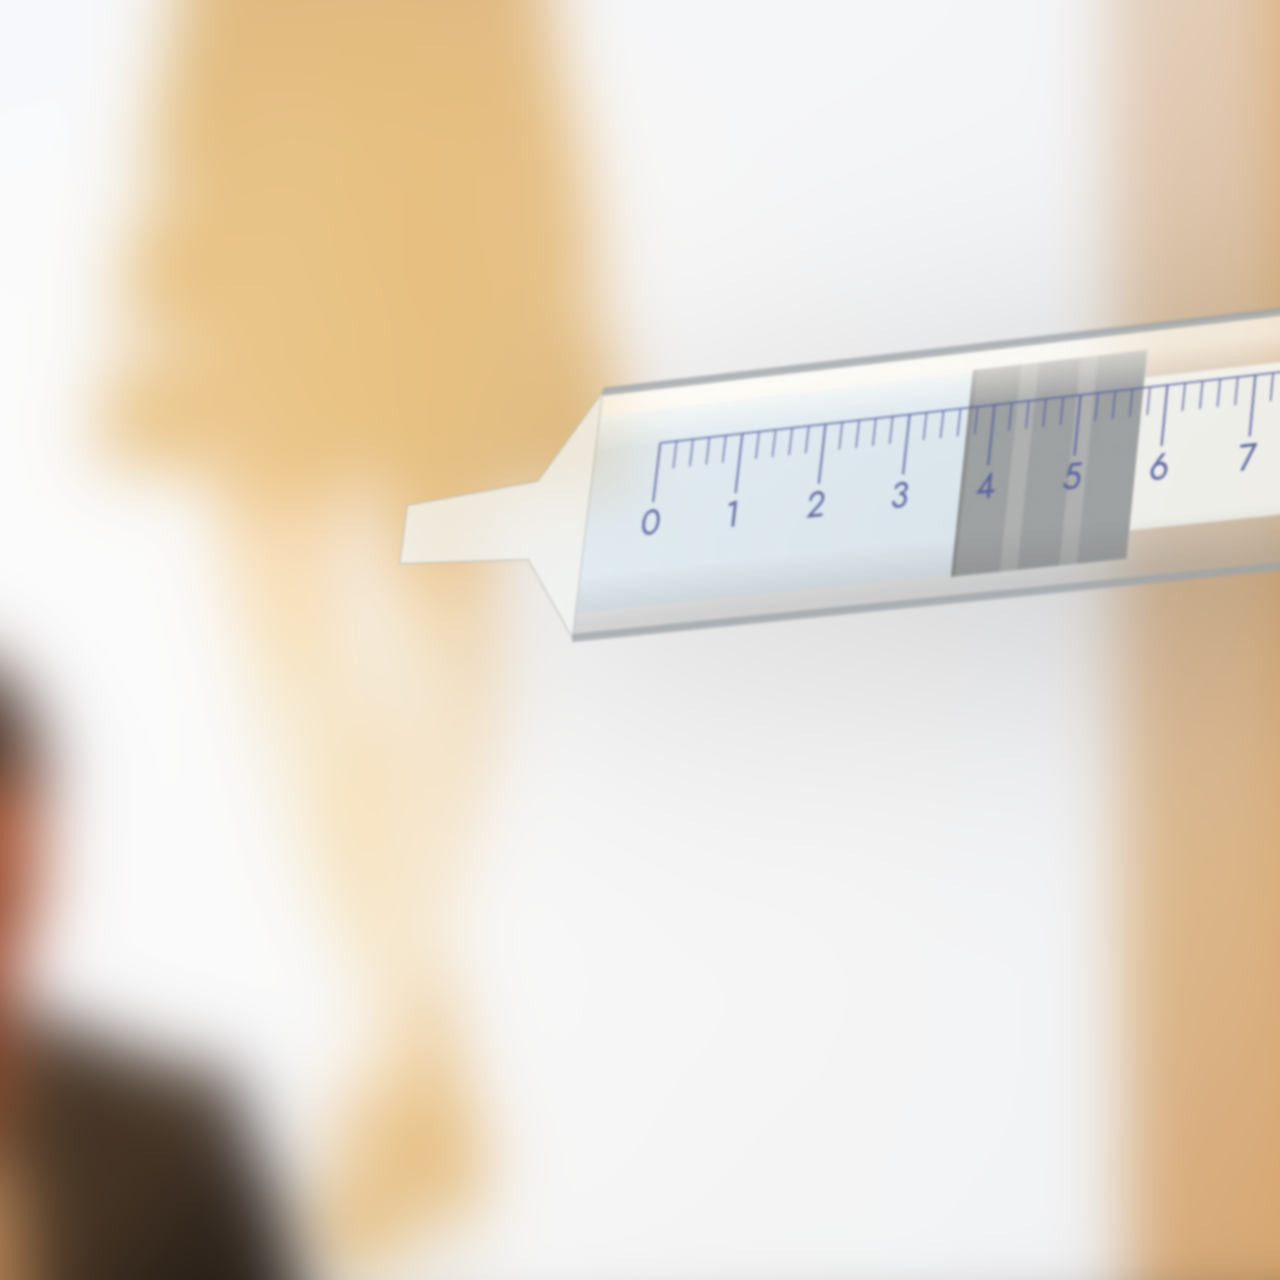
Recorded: 3.7 mL
